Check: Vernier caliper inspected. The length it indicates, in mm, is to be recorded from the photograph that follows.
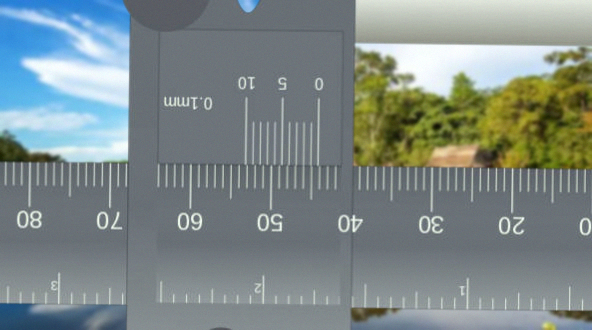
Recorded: 44.2 mm
